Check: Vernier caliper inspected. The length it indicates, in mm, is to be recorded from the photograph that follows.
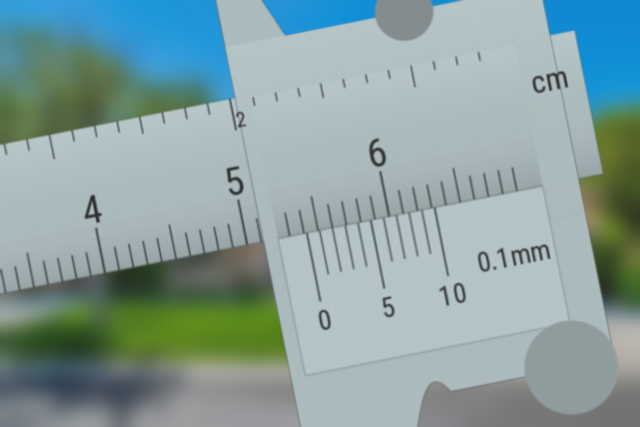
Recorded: 54.2 mm
